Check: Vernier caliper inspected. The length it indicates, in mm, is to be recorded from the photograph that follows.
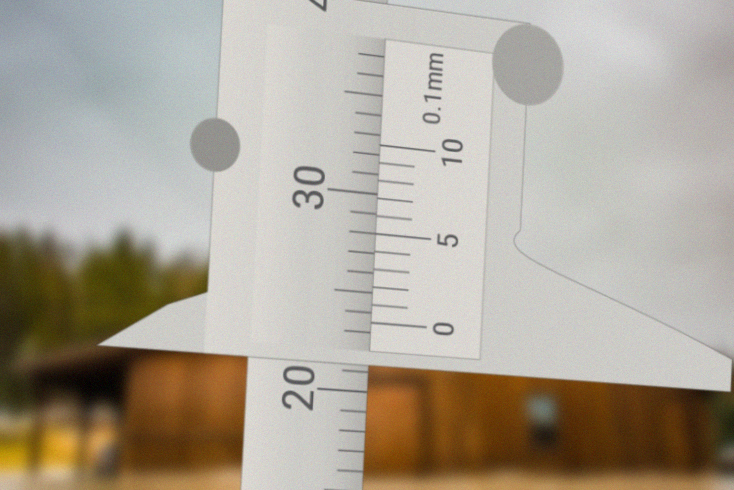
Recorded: 23.5 mm
